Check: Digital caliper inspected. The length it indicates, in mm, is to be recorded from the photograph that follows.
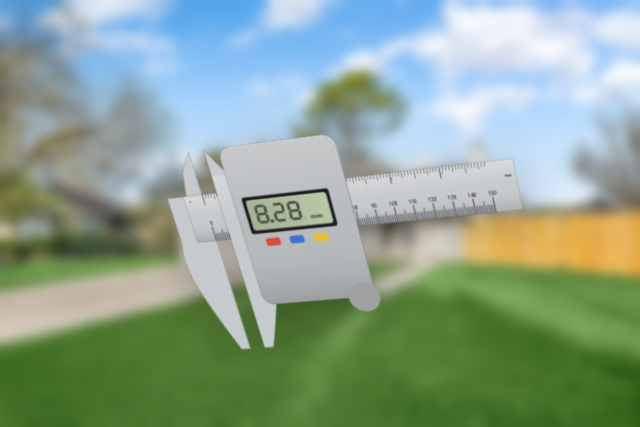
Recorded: 8.28 mm
